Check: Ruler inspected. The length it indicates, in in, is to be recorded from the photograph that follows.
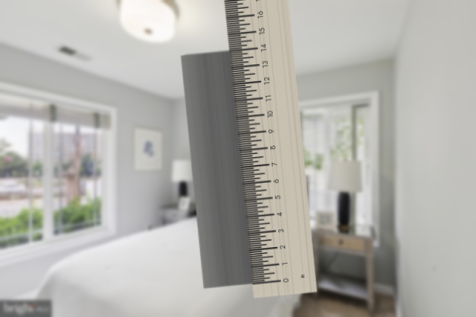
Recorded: 14 in
